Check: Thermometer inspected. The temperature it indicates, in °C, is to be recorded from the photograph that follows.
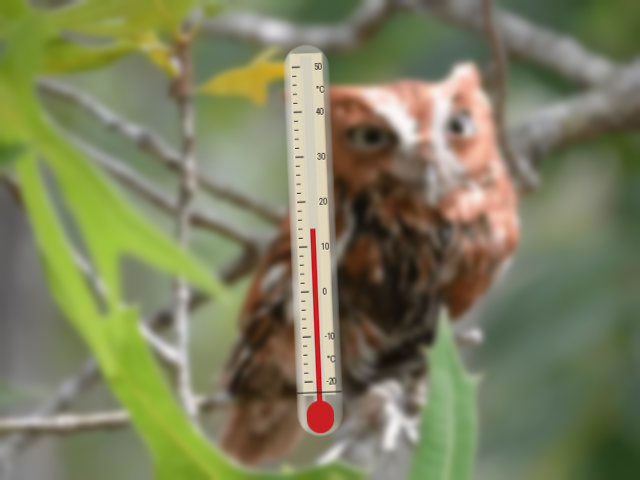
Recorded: 14 °C
